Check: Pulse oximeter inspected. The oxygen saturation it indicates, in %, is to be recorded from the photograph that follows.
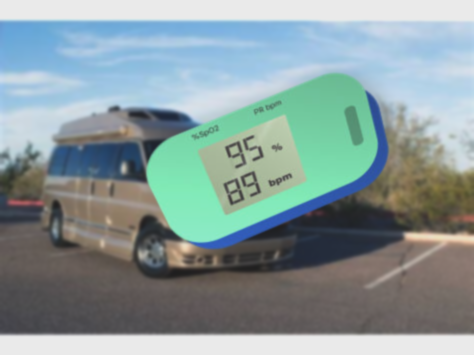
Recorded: 95 %
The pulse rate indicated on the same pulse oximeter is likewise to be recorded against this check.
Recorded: 89 bpm
